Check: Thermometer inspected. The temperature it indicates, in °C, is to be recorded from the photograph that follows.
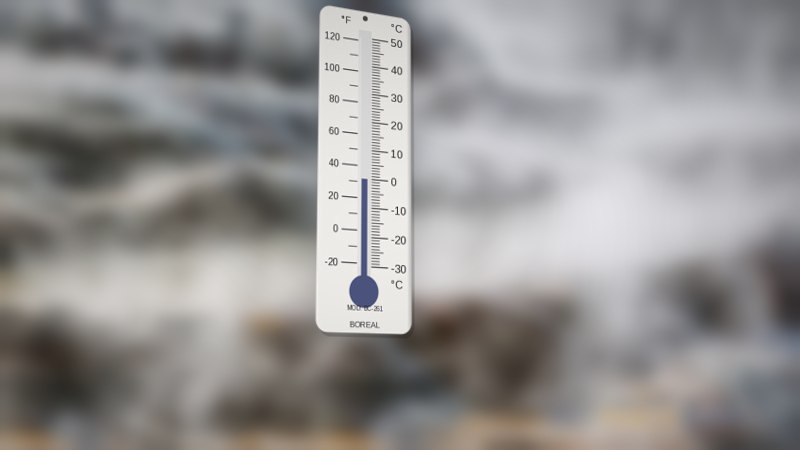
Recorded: 0 °C
